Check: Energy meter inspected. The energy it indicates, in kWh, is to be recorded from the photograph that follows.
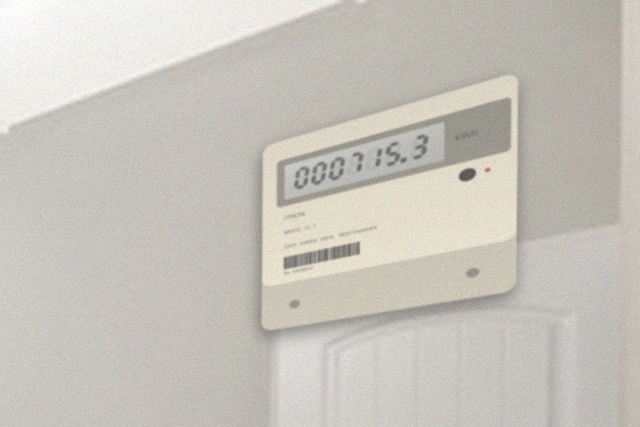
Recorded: 715.3 kWh
